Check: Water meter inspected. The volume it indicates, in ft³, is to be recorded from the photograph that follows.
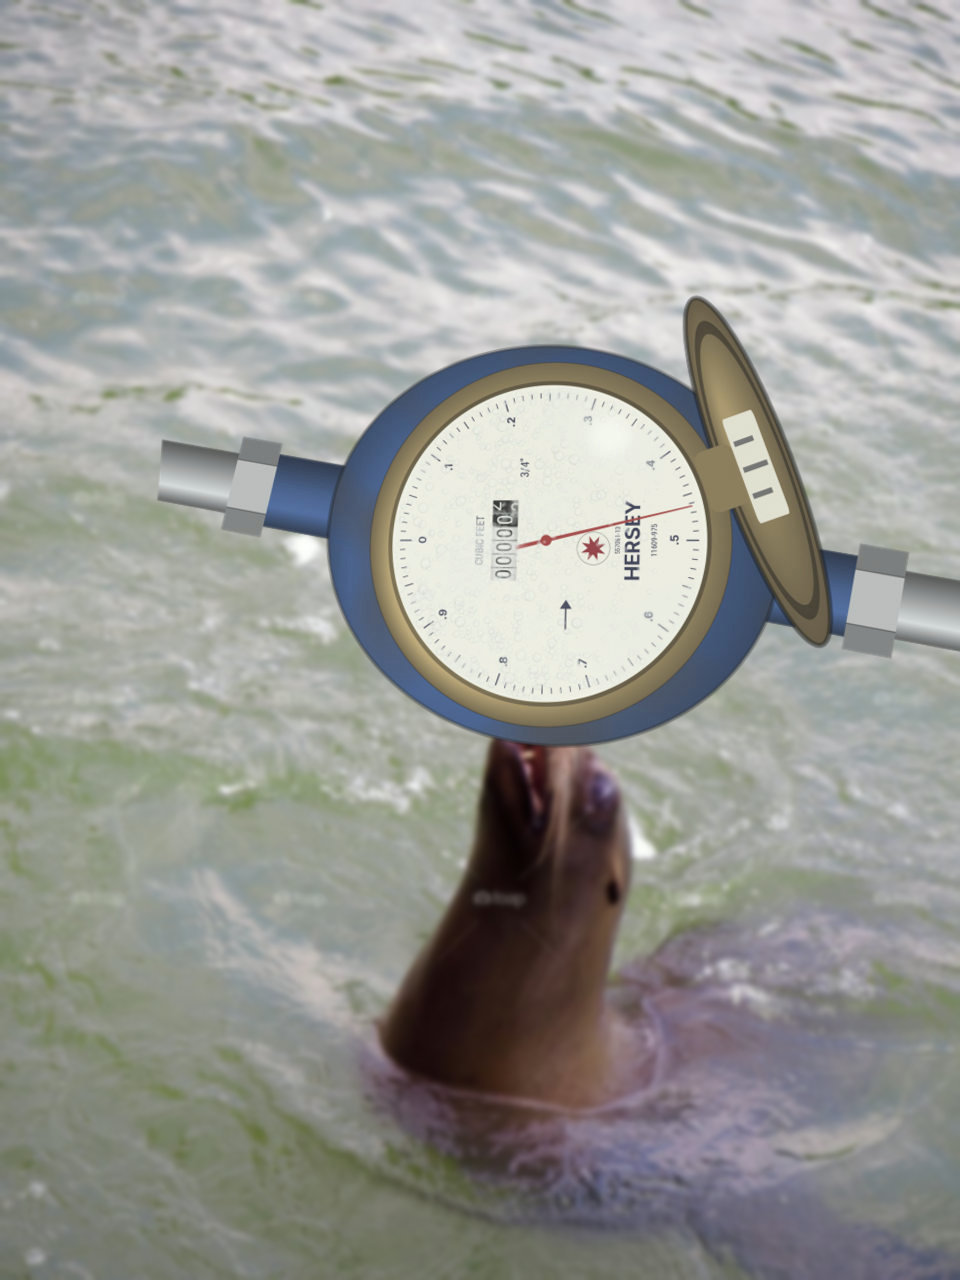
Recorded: 2.46 ft³
